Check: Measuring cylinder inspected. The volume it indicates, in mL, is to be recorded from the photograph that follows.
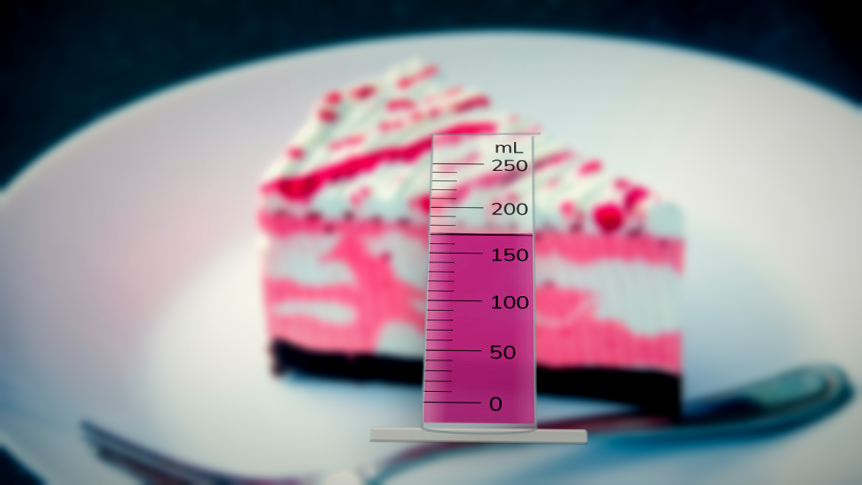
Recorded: 170 mL
